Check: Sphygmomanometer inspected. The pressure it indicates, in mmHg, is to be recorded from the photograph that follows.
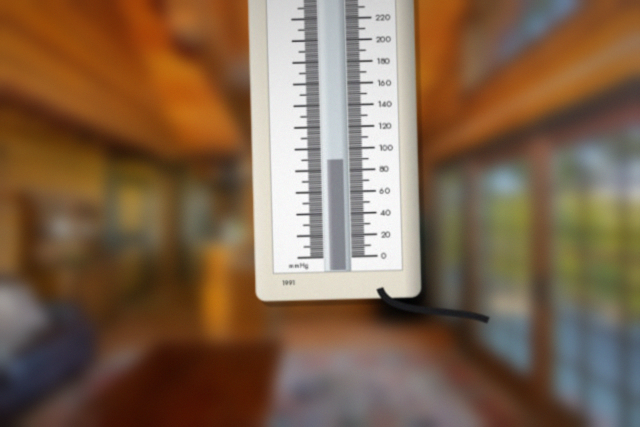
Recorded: 90 mmHg
